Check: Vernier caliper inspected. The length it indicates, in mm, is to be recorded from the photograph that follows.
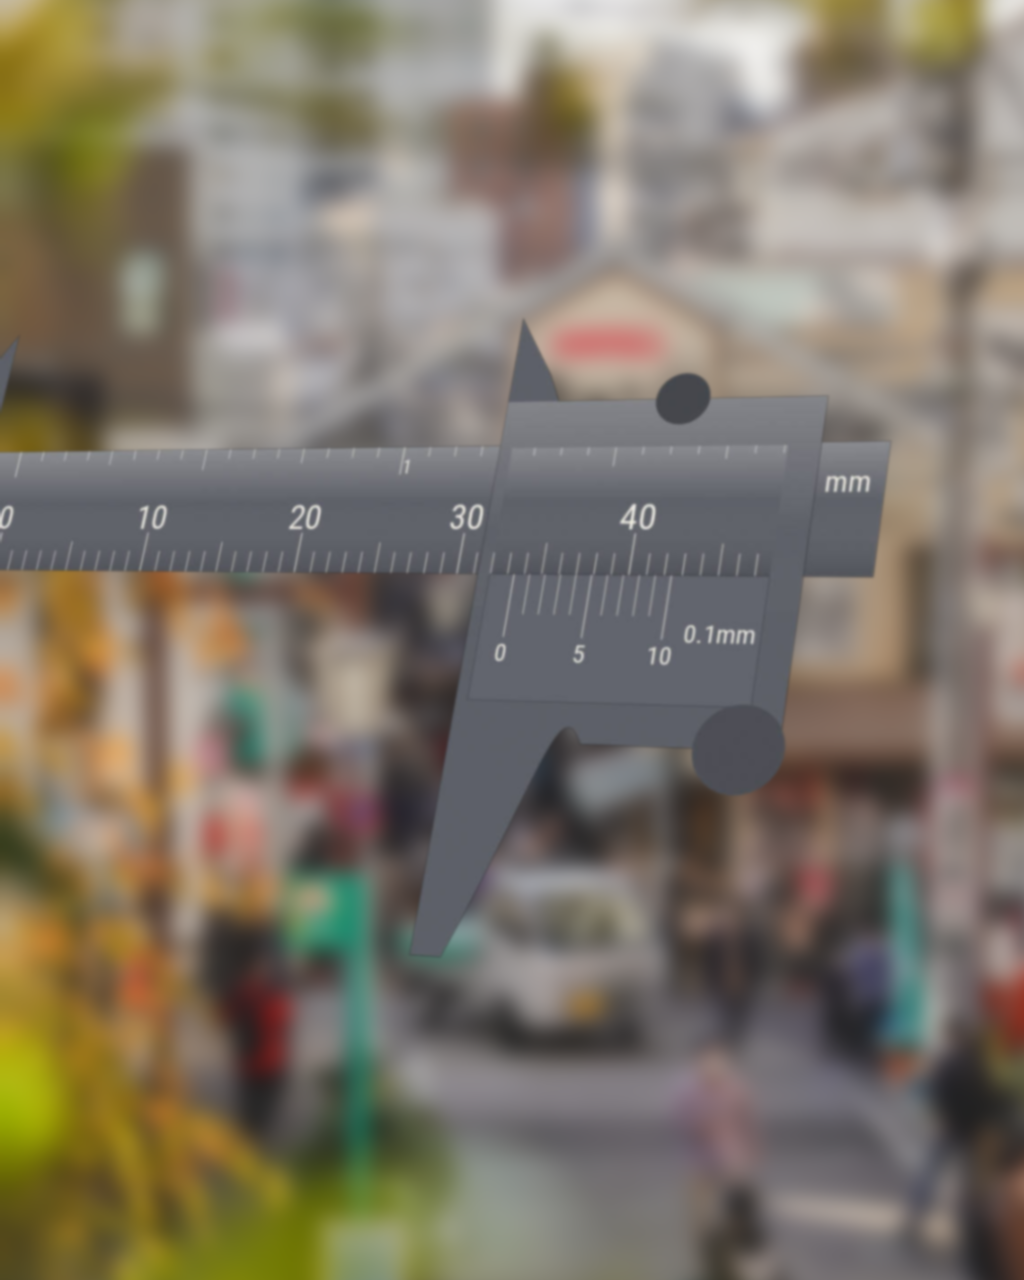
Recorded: 33.4 mm
